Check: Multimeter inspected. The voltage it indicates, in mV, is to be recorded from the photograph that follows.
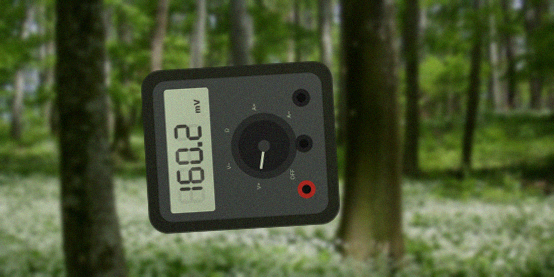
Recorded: 160.2 mV
